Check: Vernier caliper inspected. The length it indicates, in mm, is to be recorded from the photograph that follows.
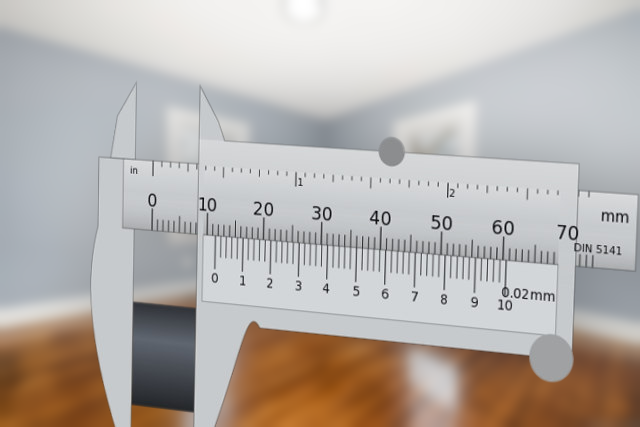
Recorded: 11.5 mm
